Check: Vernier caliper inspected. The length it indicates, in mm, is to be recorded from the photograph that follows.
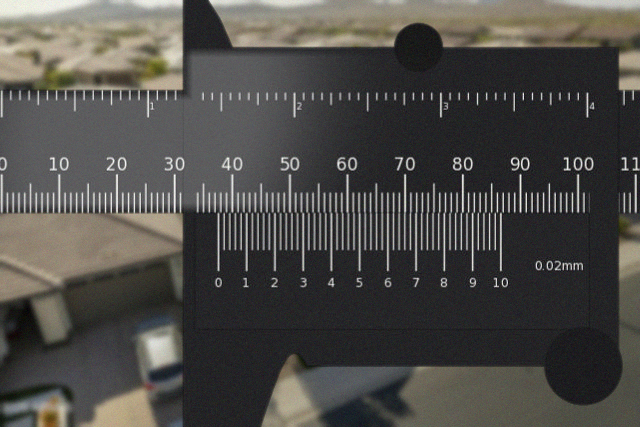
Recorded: 37.6 mm
